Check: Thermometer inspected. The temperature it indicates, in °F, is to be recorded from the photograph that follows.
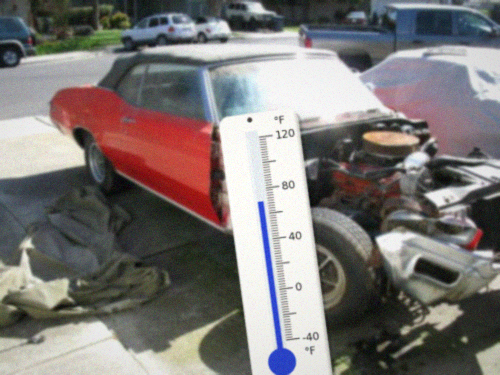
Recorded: 70 °F
